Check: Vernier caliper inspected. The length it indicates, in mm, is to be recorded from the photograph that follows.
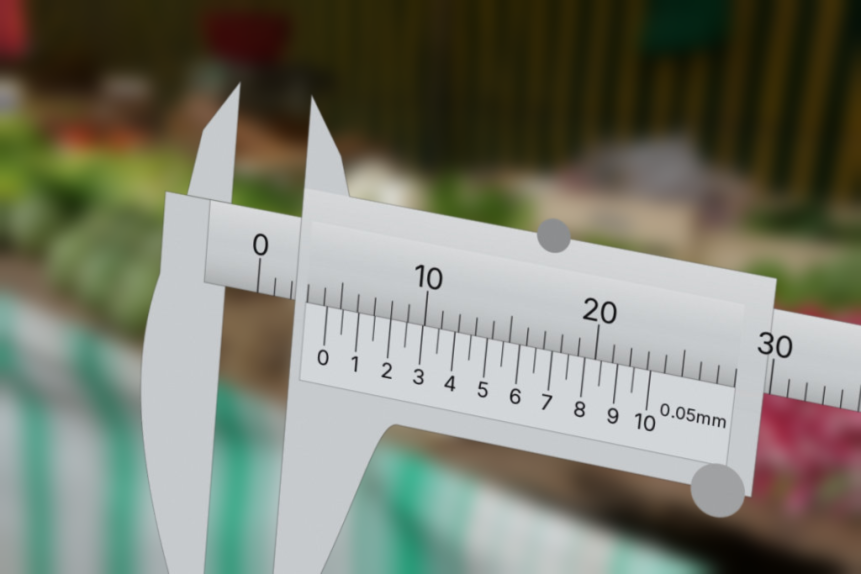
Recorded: 4.2 mm
